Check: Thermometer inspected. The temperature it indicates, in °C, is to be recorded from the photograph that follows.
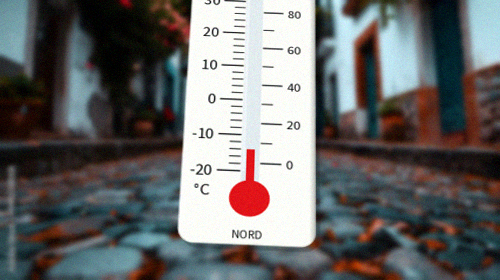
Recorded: -14 °C
